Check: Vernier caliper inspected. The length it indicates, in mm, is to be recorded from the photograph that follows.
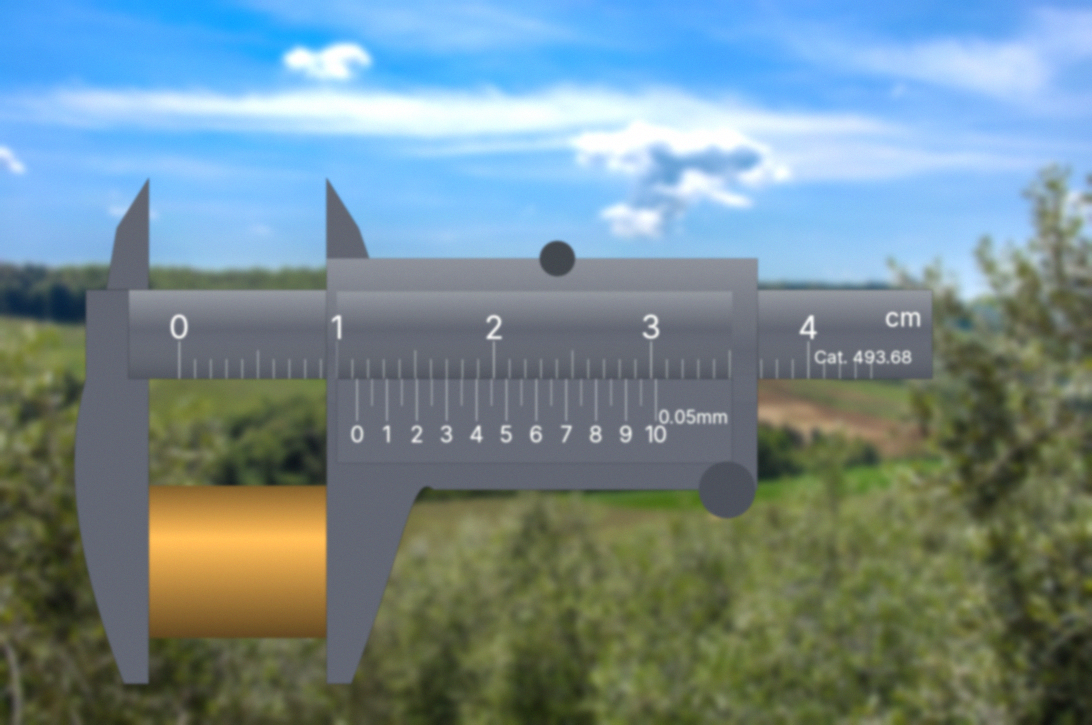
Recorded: 11.3 mm
